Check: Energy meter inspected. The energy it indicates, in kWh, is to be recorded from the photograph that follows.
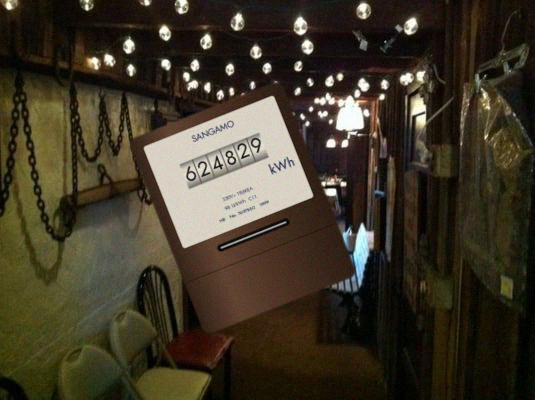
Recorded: 624829 kWh
